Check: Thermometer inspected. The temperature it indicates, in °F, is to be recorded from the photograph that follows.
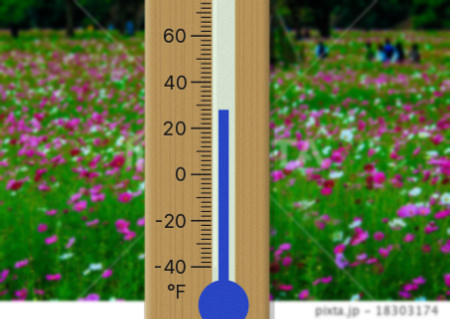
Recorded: 28 °F
